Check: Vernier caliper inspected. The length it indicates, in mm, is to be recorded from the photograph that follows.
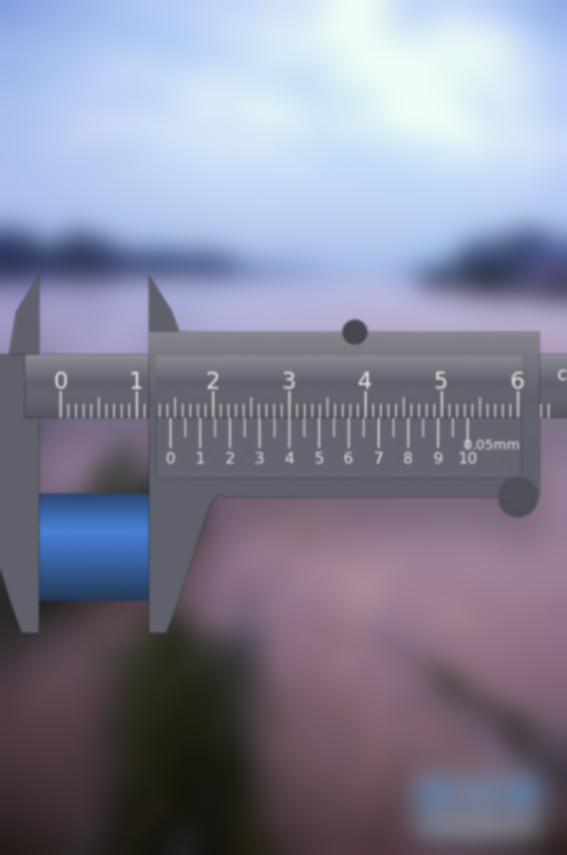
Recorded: 14.4 mm
